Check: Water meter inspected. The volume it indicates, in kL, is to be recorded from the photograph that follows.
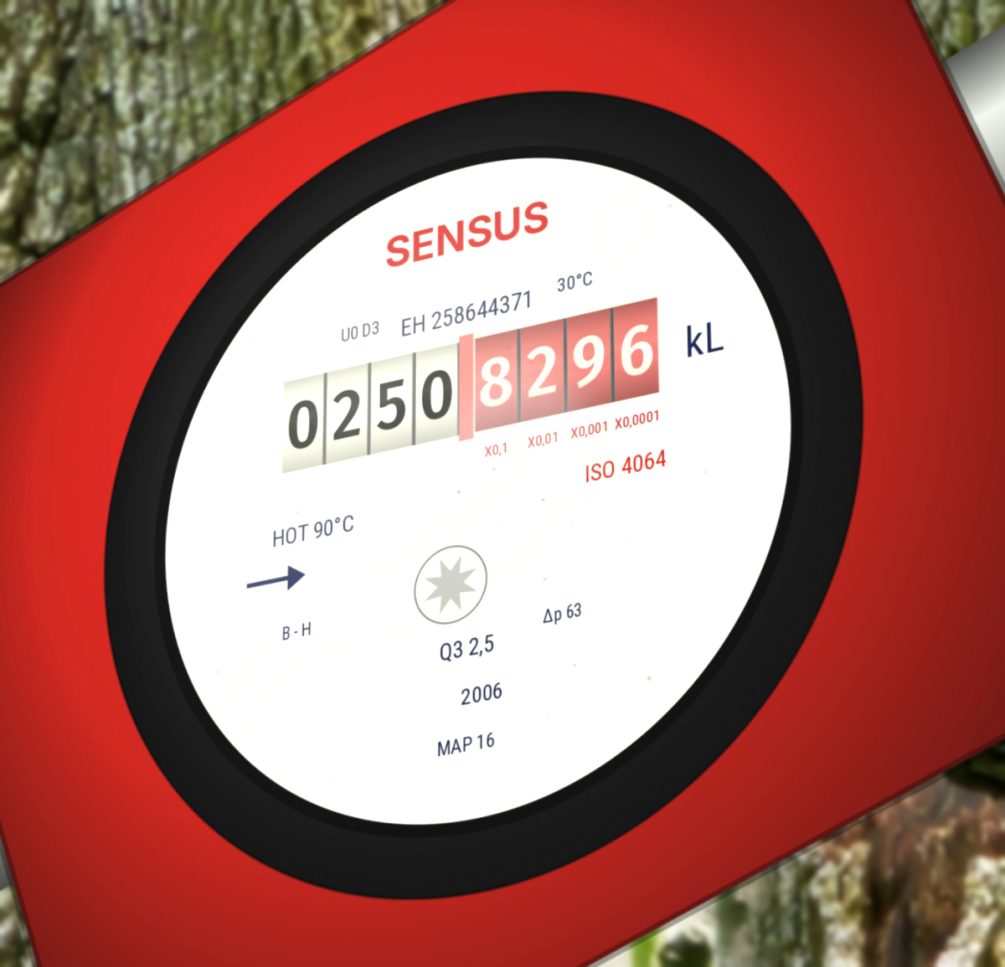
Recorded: 250.8296 kL
